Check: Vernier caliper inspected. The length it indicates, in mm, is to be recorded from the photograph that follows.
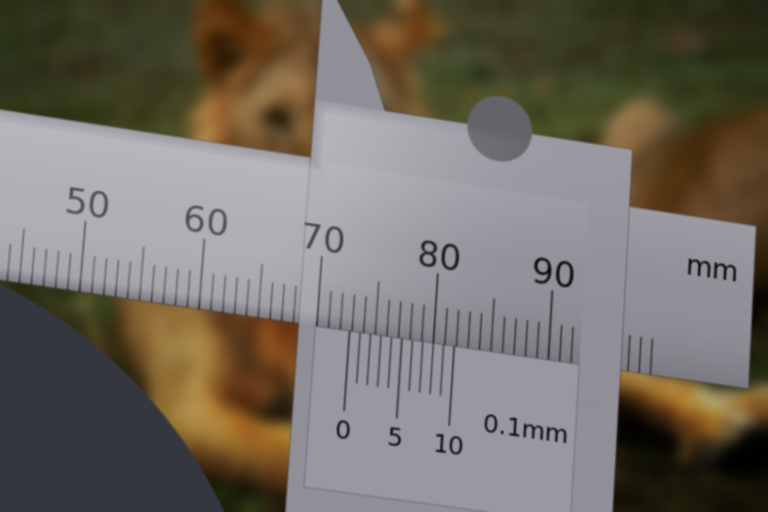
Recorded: 72.8 mm
